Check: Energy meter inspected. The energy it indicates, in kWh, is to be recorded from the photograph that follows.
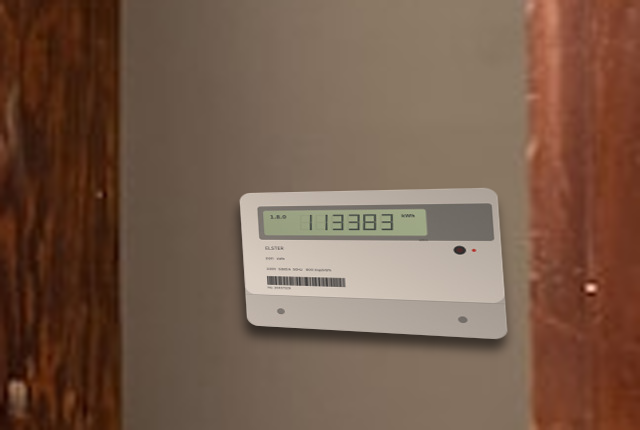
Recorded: 113383 kWh
